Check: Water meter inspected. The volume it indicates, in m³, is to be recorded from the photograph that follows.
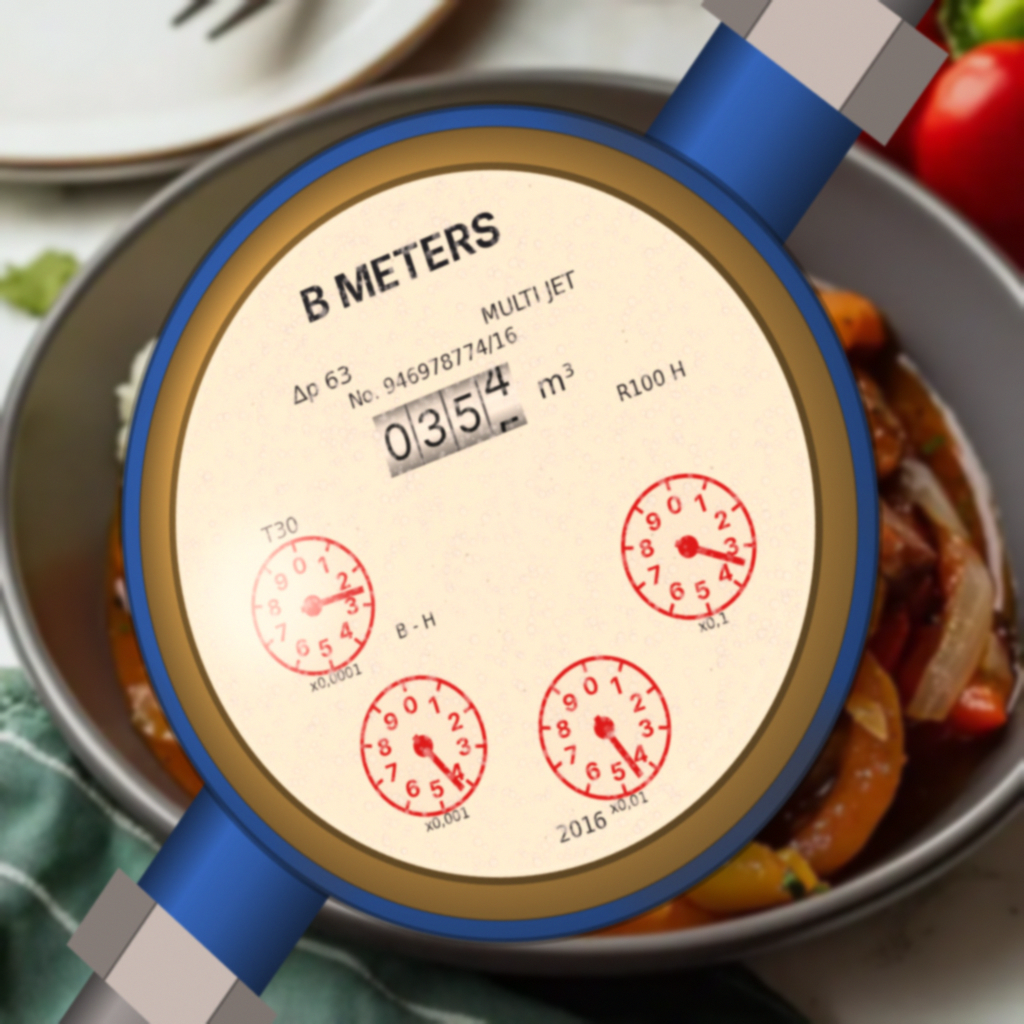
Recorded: 354.3442 m³
